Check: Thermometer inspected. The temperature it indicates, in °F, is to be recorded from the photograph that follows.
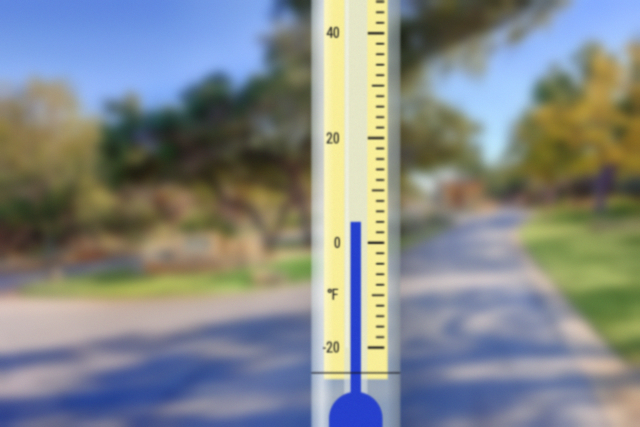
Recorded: 4 °F
